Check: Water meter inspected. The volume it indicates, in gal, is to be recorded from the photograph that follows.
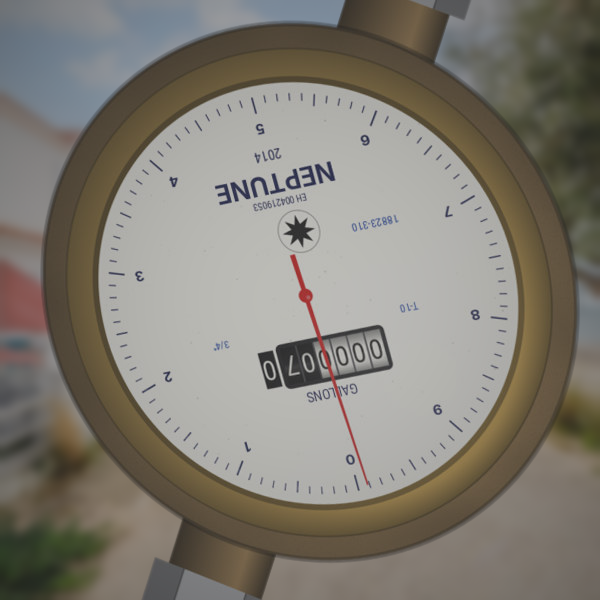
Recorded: 69.9 gal
